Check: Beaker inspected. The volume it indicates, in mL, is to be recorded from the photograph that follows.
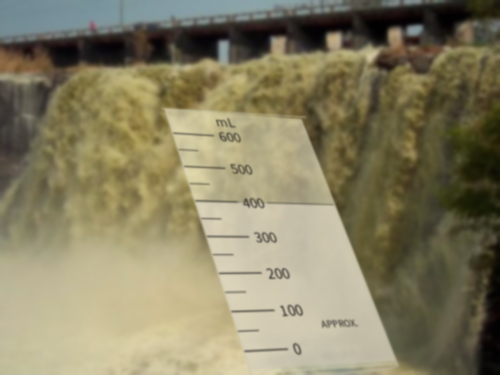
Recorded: 400 mL
